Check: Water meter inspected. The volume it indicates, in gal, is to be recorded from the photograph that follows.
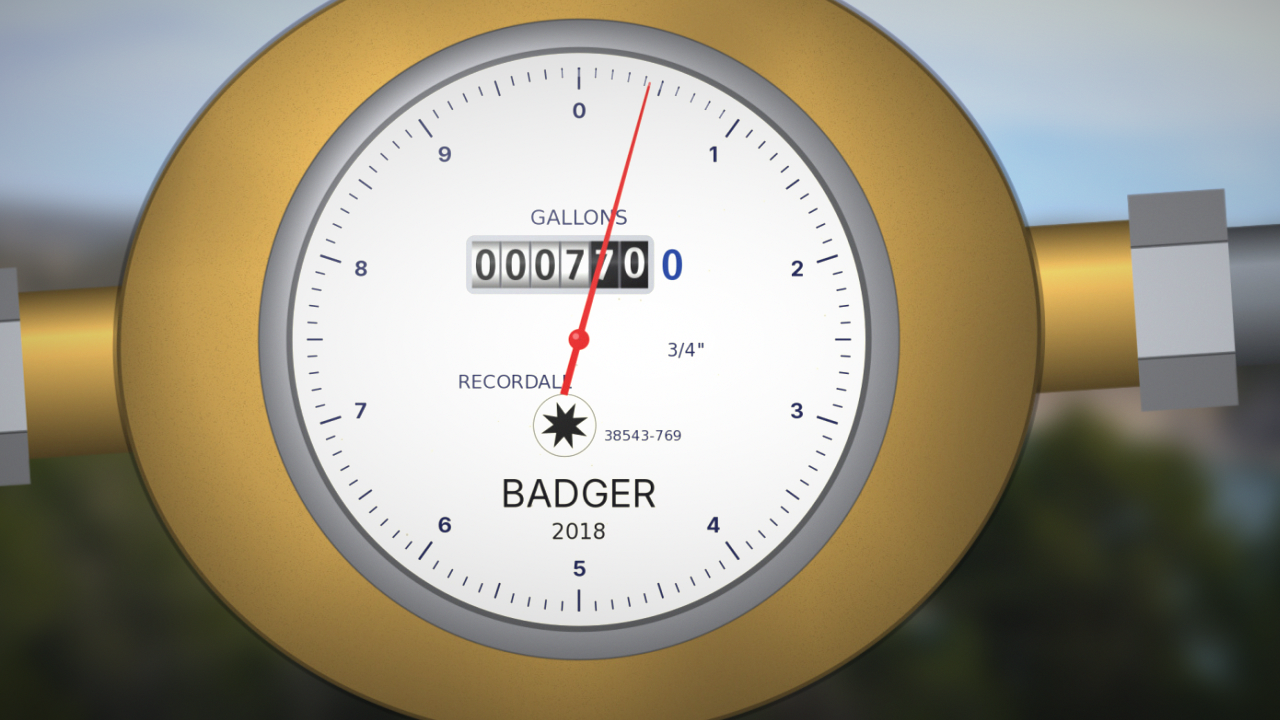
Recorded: 7700.4 gal
